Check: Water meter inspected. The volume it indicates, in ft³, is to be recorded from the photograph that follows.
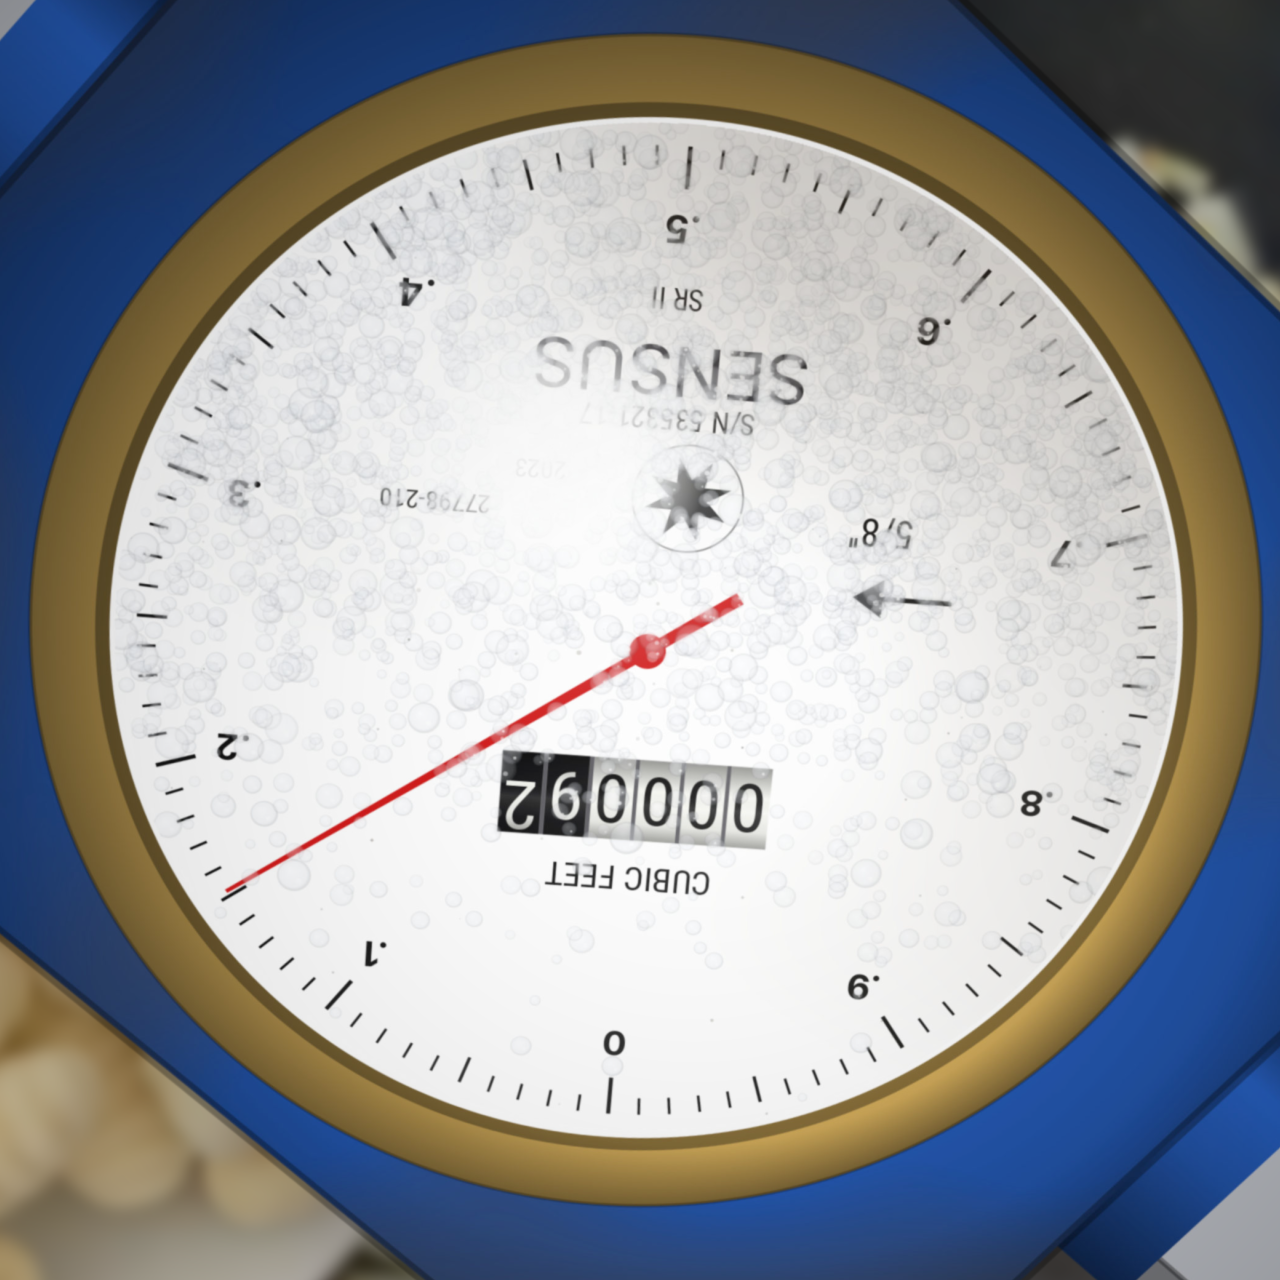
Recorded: 92.15 ft³
